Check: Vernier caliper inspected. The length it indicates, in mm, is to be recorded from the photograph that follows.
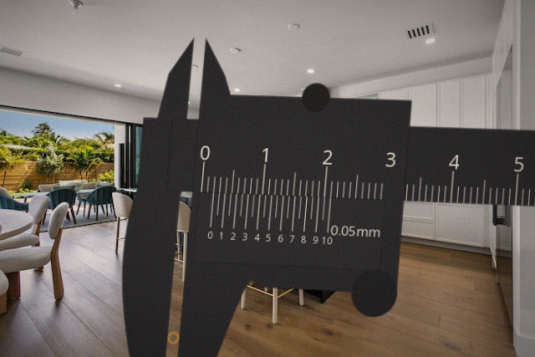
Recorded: 2.0 mm
